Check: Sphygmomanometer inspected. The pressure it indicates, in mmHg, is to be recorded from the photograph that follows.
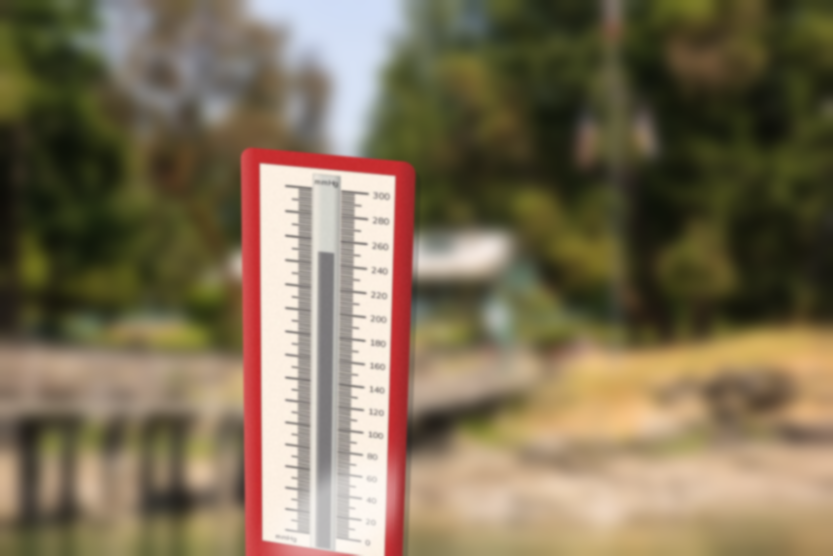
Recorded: 250 mmHg
